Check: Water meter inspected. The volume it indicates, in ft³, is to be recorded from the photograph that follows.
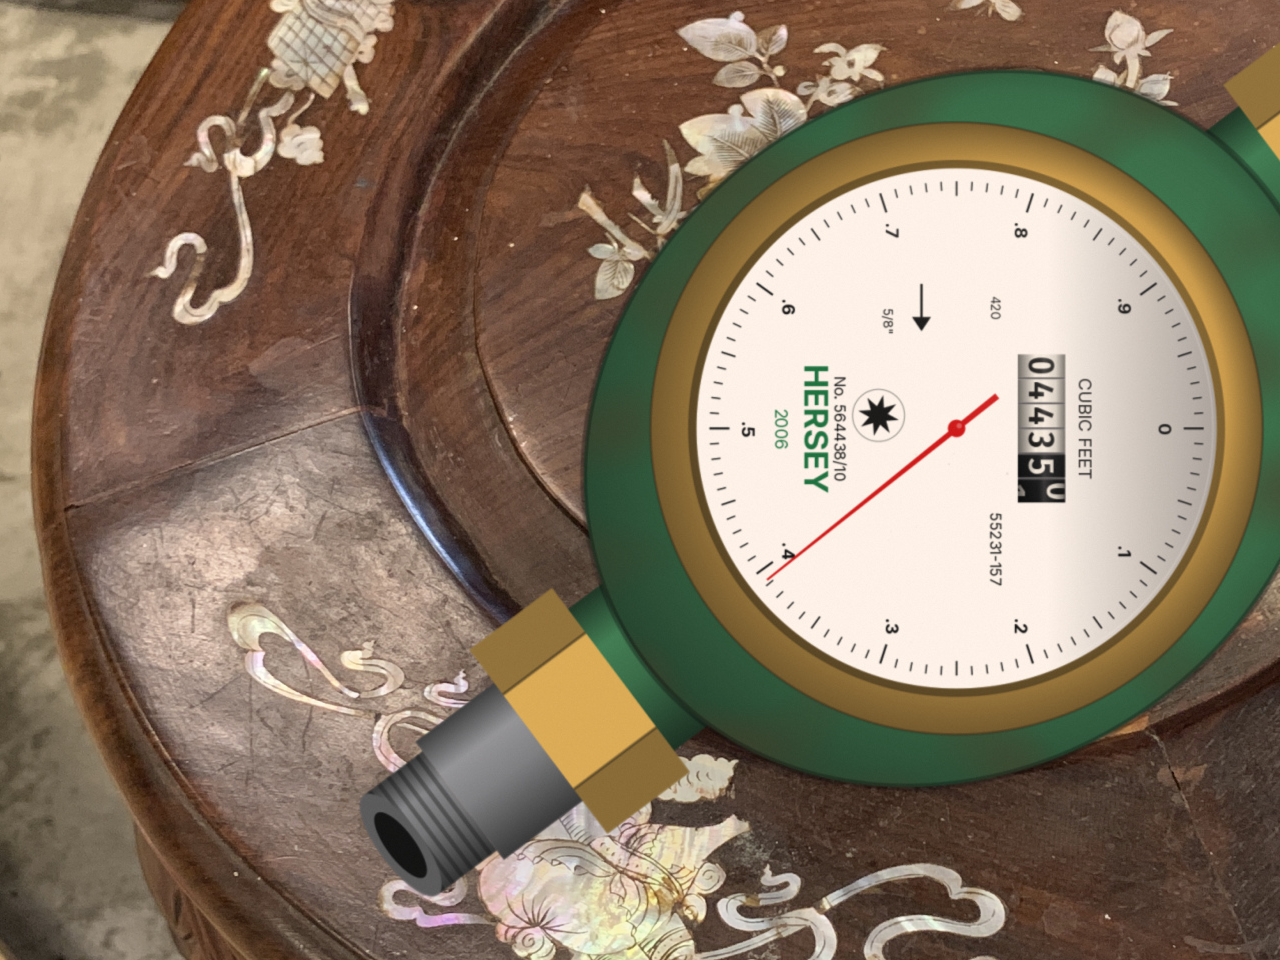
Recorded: 44350.39 ft³
